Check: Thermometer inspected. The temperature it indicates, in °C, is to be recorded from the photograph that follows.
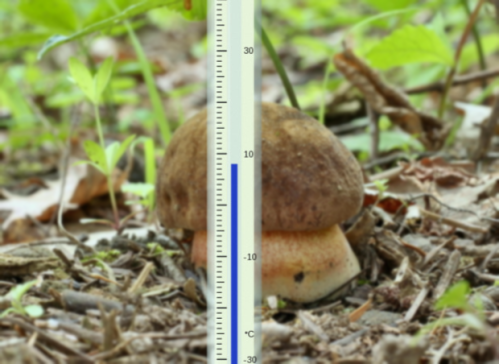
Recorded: 8 °C
